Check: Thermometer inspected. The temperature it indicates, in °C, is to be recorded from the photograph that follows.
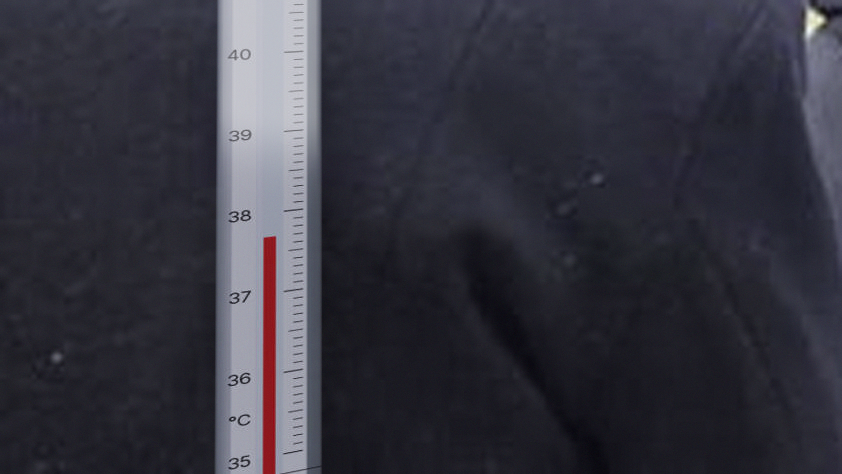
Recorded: 37.7 °C
